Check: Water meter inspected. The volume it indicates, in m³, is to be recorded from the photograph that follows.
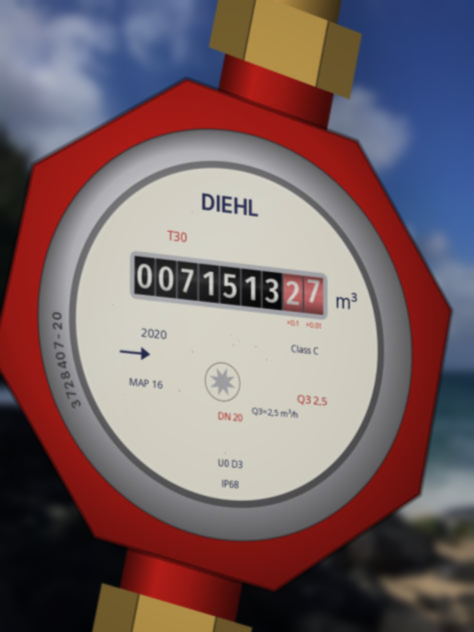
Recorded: 71513.27 m³
